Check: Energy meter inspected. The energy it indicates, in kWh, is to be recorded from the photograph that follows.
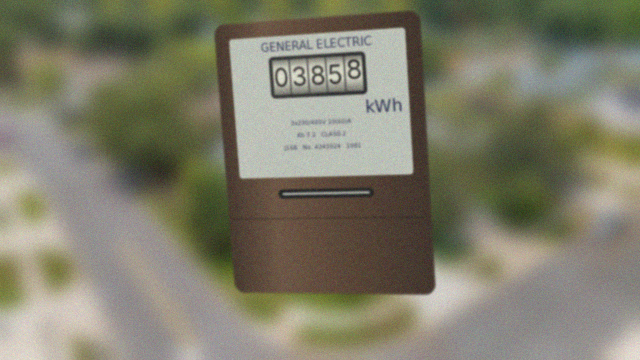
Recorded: 3858 kWh
